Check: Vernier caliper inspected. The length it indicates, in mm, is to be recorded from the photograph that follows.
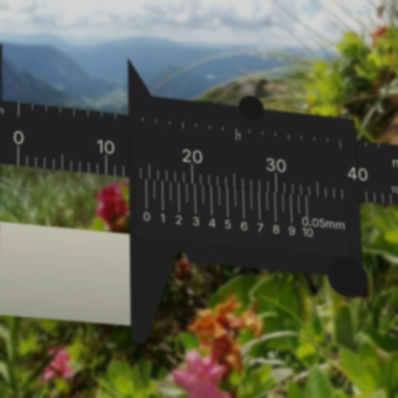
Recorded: 14.6 mm
